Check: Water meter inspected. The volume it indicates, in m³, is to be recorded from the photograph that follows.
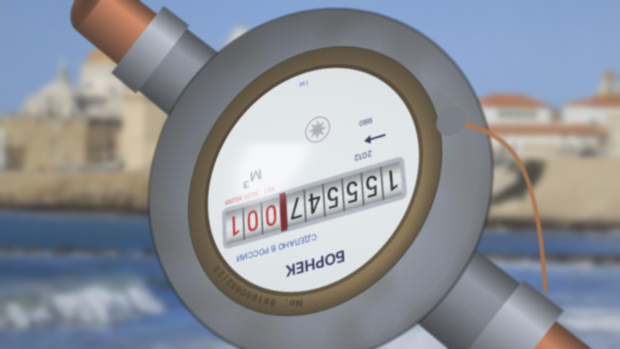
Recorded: 155547.001 m³
